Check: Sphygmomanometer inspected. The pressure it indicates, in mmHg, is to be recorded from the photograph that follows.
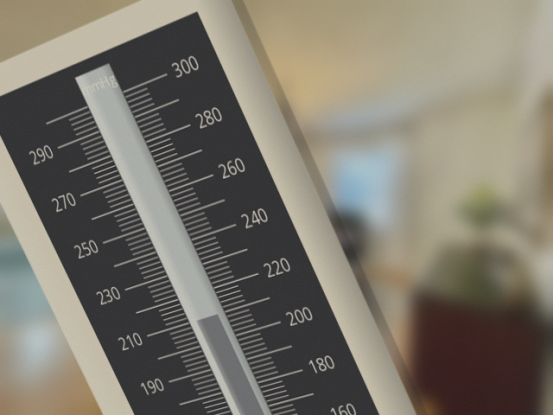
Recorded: 210 mmHg
